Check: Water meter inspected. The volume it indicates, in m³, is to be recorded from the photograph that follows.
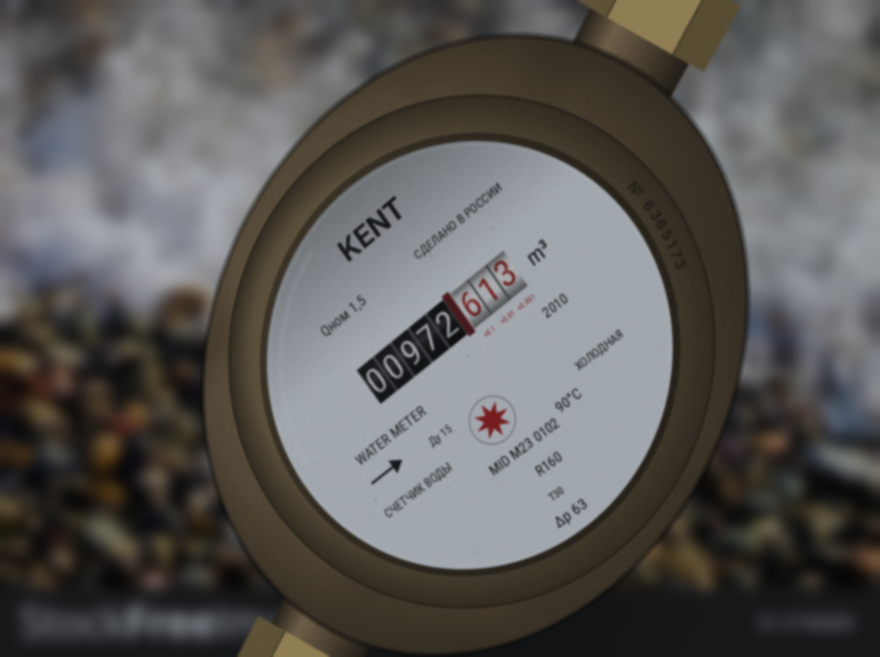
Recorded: 972.613 m³
